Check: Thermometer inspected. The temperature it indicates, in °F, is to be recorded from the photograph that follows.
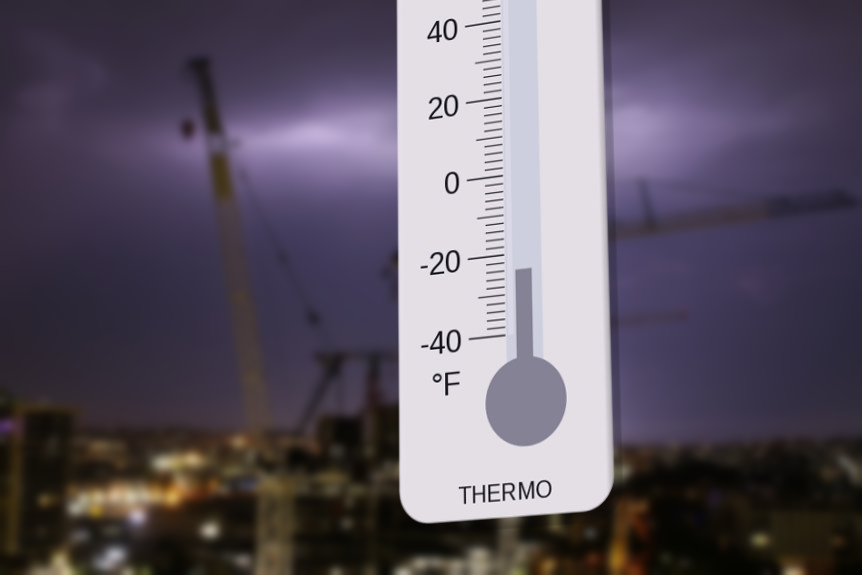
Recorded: -24 °F
